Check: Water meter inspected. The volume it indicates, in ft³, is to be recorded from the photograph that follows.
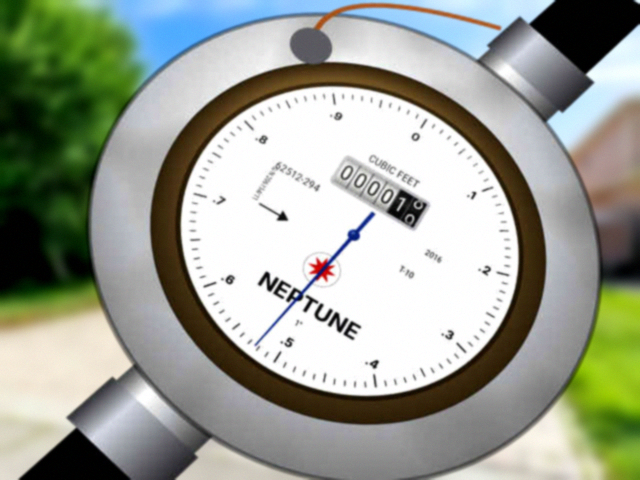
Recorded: 18.52 ft³
